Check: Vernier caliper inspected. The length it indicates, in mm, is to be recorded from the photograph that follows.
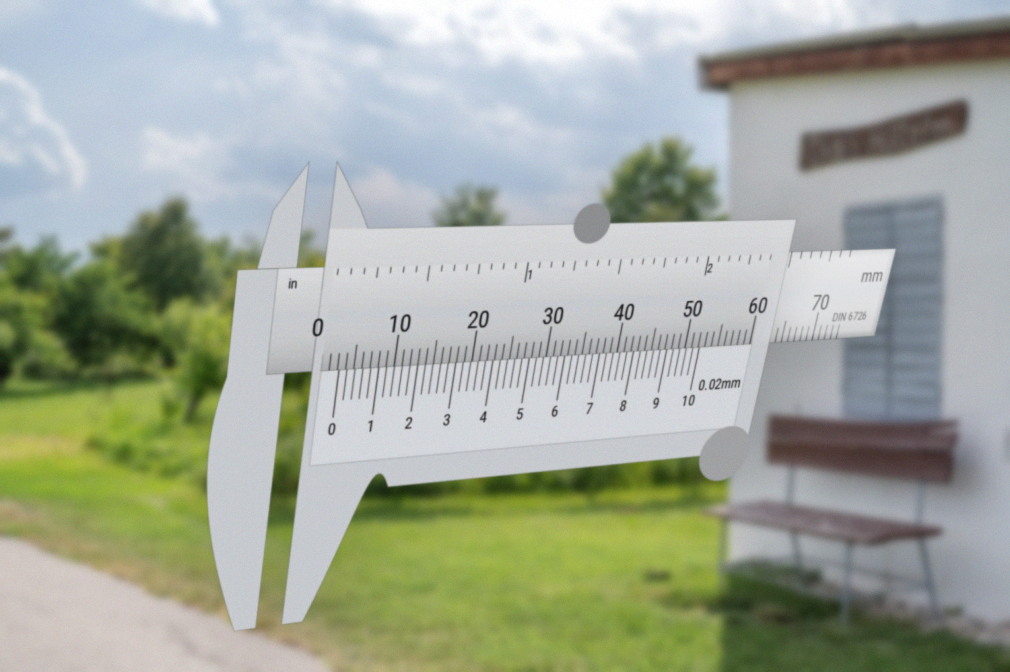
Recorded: 3.2 mm
